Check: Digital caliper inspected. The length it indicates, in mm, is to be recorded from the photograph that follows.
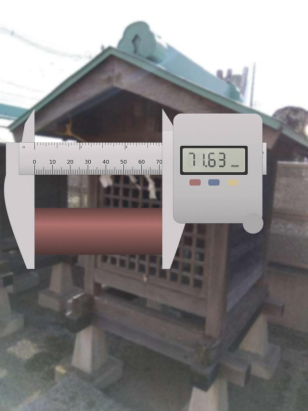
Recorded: 71.63 mm
